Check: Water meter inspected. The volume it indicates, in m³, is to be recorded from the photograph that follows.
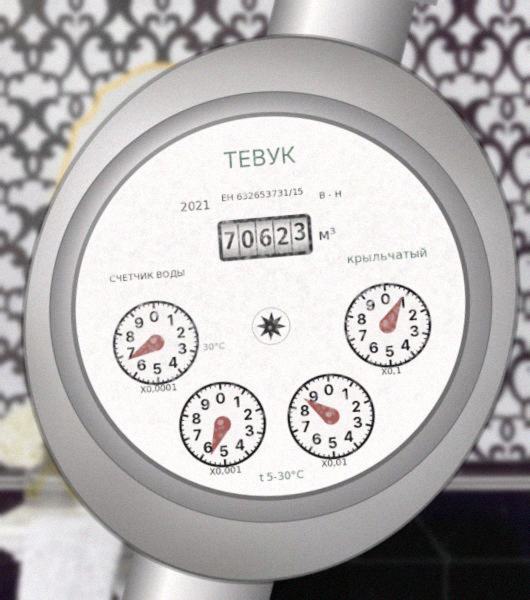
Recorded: 70623.0856 m³
